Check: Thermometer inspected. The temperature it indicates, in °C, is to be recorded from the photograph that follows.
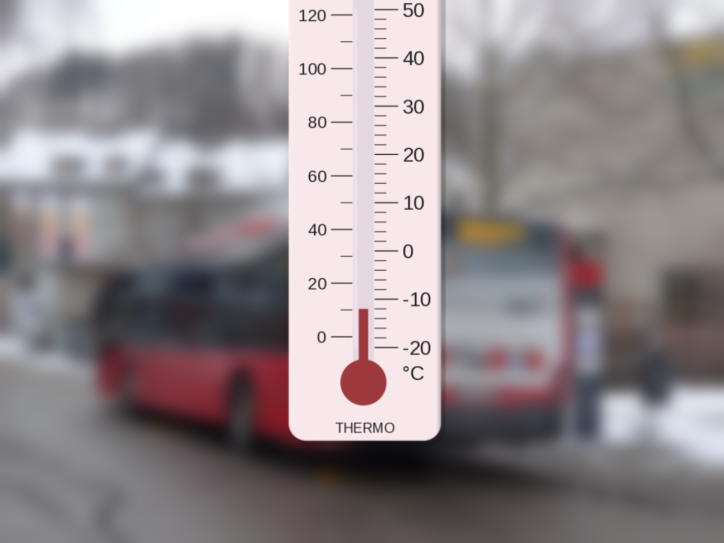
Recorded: -12 °C
